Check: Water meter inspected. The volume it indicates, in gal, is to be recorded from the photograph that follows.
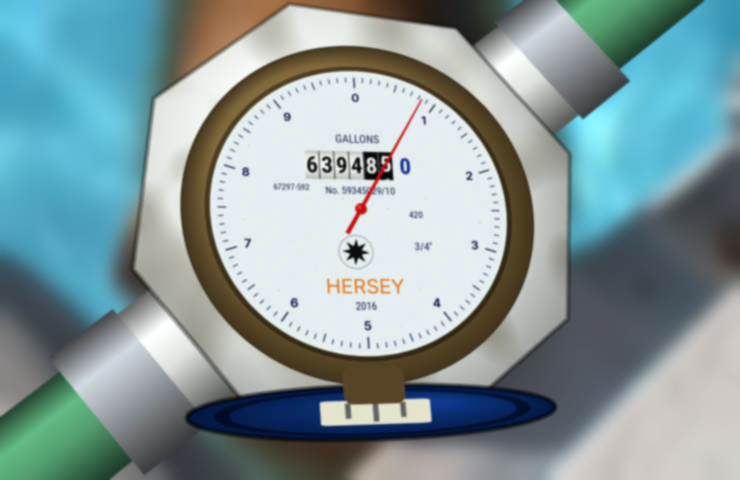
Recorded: 6394850.8 gal
